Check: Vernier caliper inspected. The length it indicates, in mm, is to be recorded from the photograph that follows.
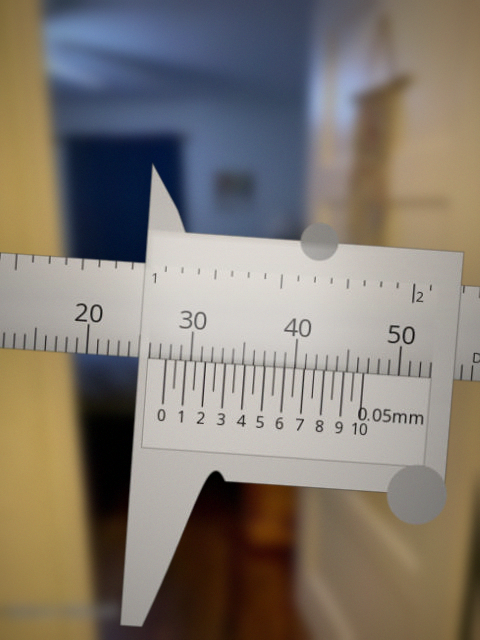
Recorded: 27.6 mm
